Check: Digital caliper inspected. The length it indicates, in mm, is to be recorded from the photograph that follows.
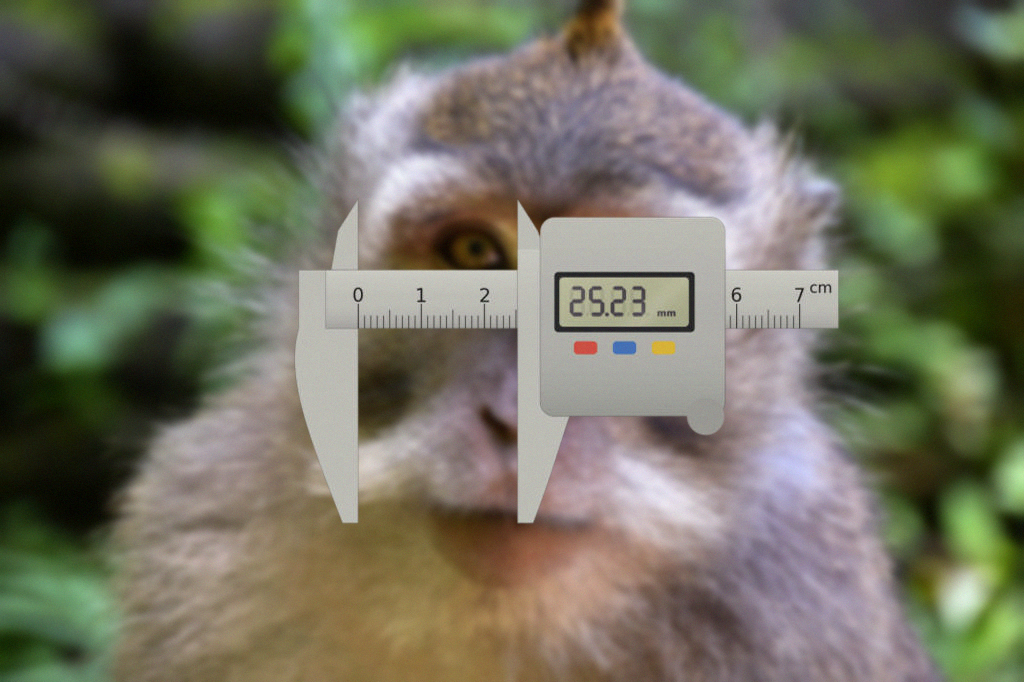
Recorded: 25.23 mm
